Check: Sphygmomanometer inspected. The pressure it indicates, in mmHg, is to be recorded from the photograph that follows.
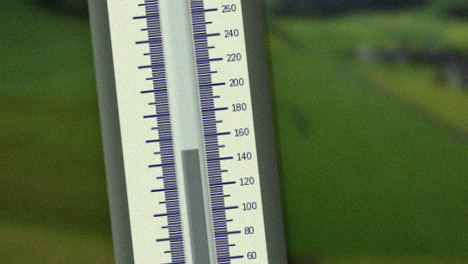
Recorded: 150 mmHg
